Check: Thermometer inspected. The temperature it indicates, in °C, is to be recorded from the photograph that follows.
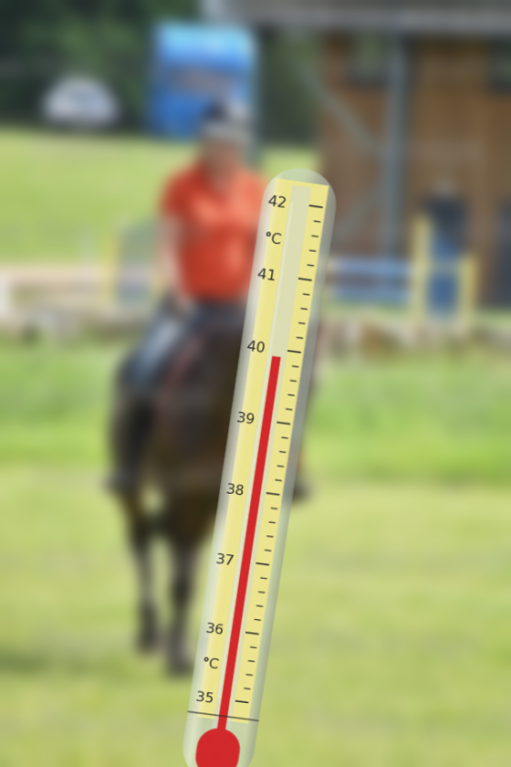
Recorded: 39.9 °C
